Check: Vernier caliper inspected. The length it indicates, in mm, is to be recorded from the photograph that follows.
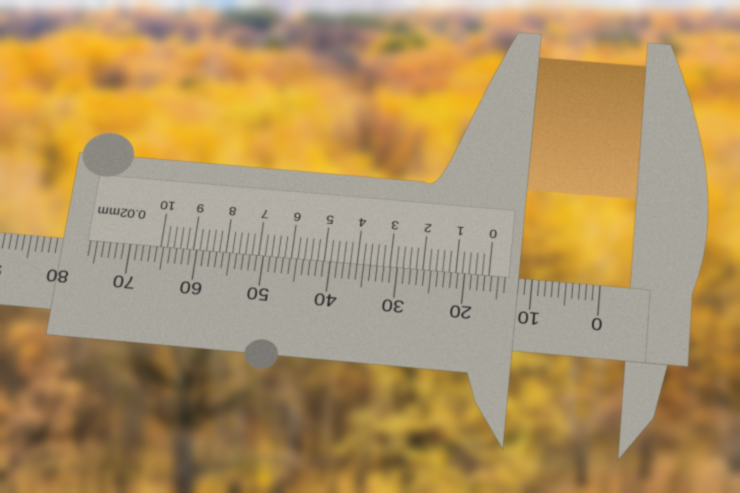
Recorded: 16.4 mm
